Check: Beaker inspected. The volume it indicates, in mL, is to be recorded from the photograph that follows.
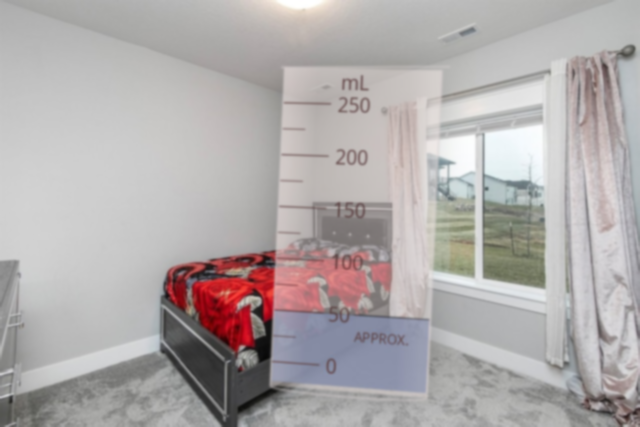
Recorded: 50 mL
